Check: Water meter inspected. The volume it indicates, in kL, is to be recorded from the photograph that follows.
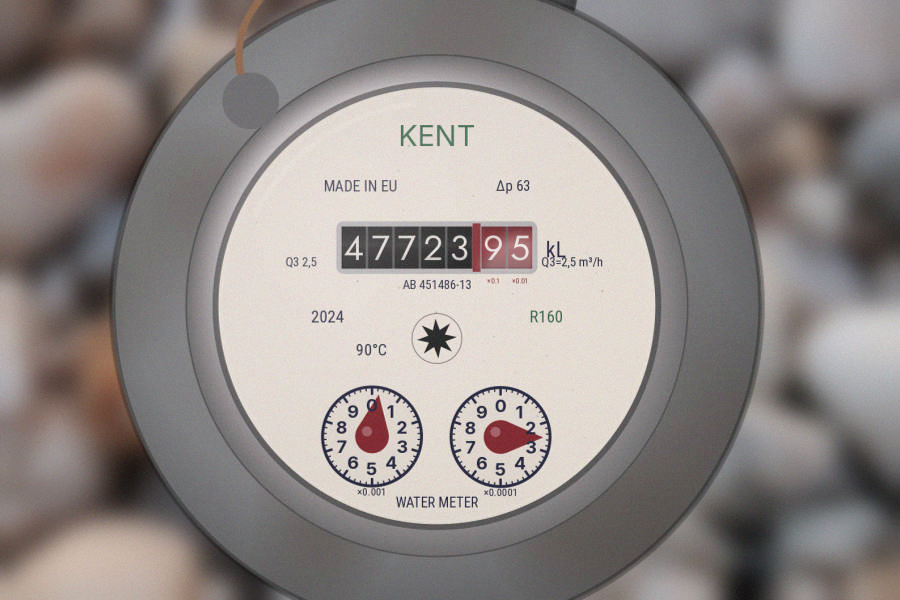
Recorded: 47723.9502 kL
